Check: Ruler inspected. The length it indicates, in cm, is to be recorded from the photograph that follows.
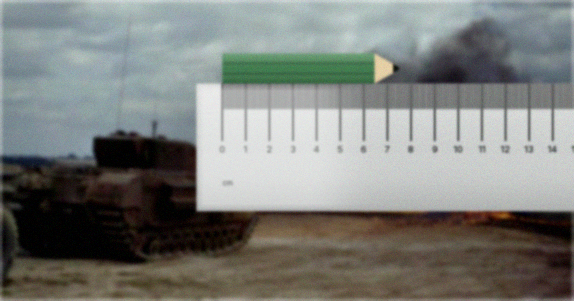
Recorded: 7.5 cm
